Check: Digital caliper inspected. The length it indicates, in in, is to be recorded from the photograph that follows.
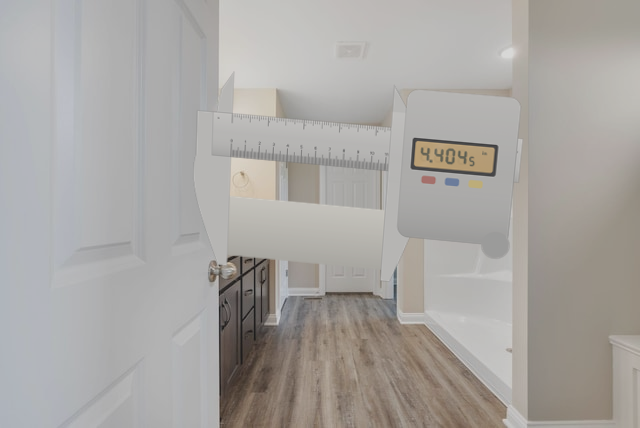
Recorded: 4.4045 in
